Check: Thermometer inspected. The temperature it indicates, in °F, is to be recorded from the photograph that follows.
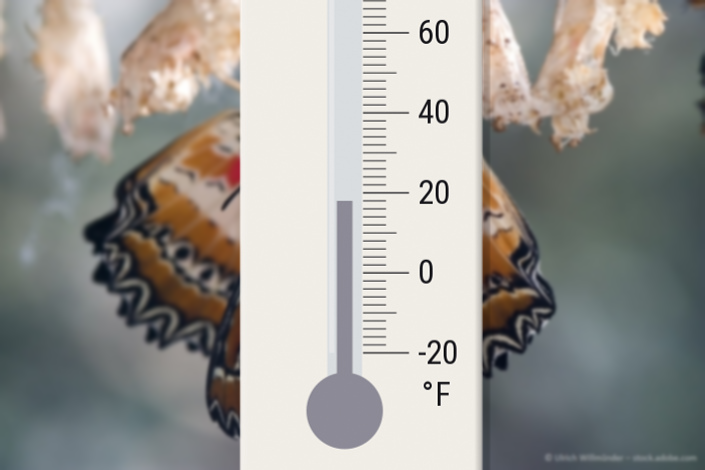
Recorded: 18 °F
